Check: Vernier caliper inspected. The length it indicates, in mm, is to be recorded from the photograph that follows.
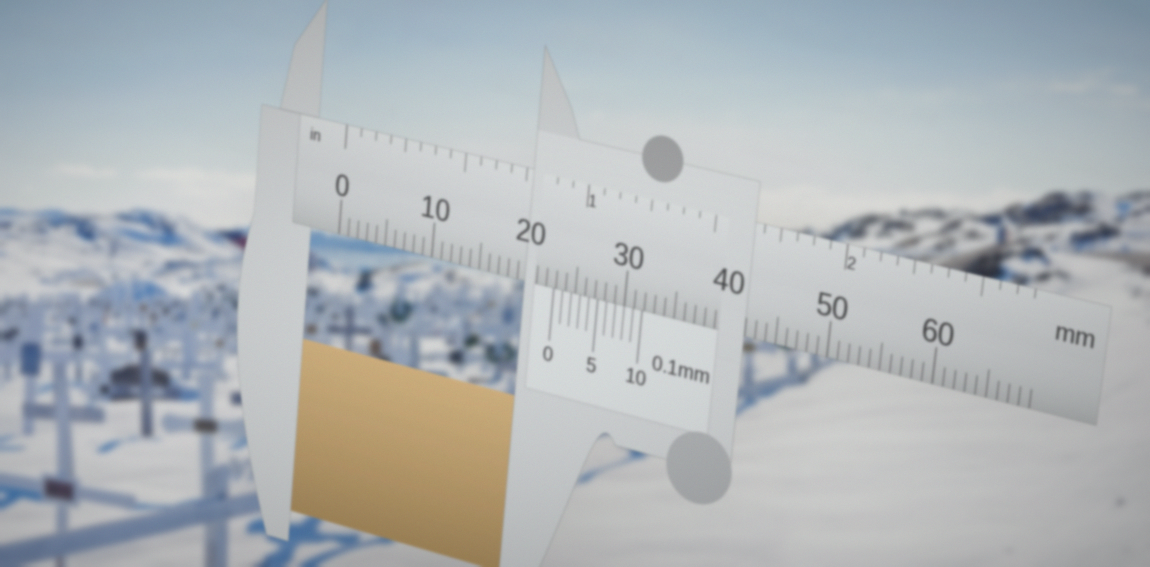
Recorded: 22.8 mm
